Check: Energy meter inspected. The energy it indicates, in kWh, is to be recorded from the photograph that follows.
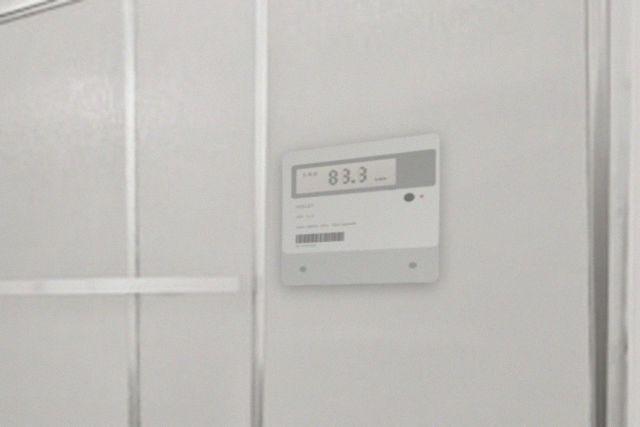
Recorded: 83.3 kWh
